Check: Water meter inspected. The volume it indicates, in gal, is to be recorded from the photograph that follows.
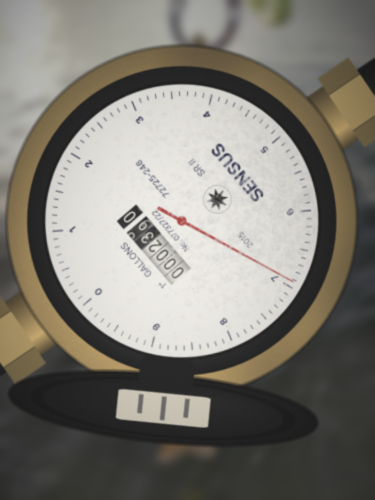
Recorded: 2386.9 gal
